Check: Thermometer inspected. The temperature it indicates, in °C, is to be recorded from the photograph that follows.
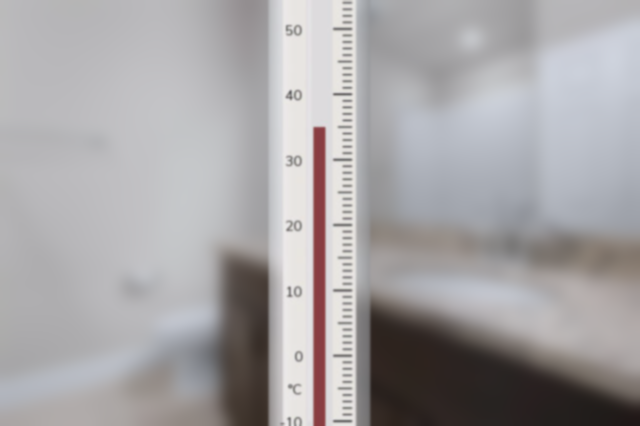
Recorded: 35 °C
